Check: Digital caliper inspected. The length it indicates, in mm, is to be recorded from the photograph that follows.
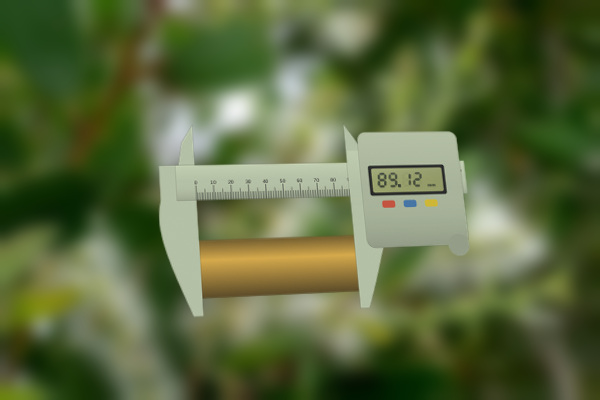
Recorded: 89.12 mm
